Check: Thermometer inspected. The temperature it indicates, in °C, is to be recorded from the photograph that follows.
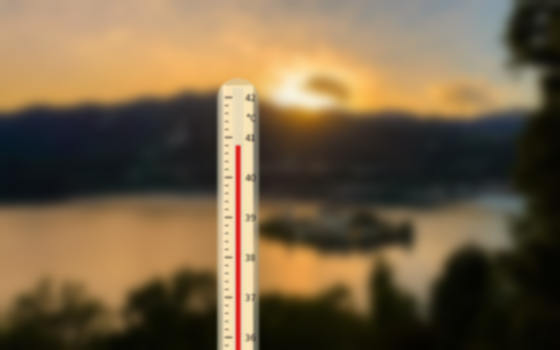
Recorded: 40.8 °C
